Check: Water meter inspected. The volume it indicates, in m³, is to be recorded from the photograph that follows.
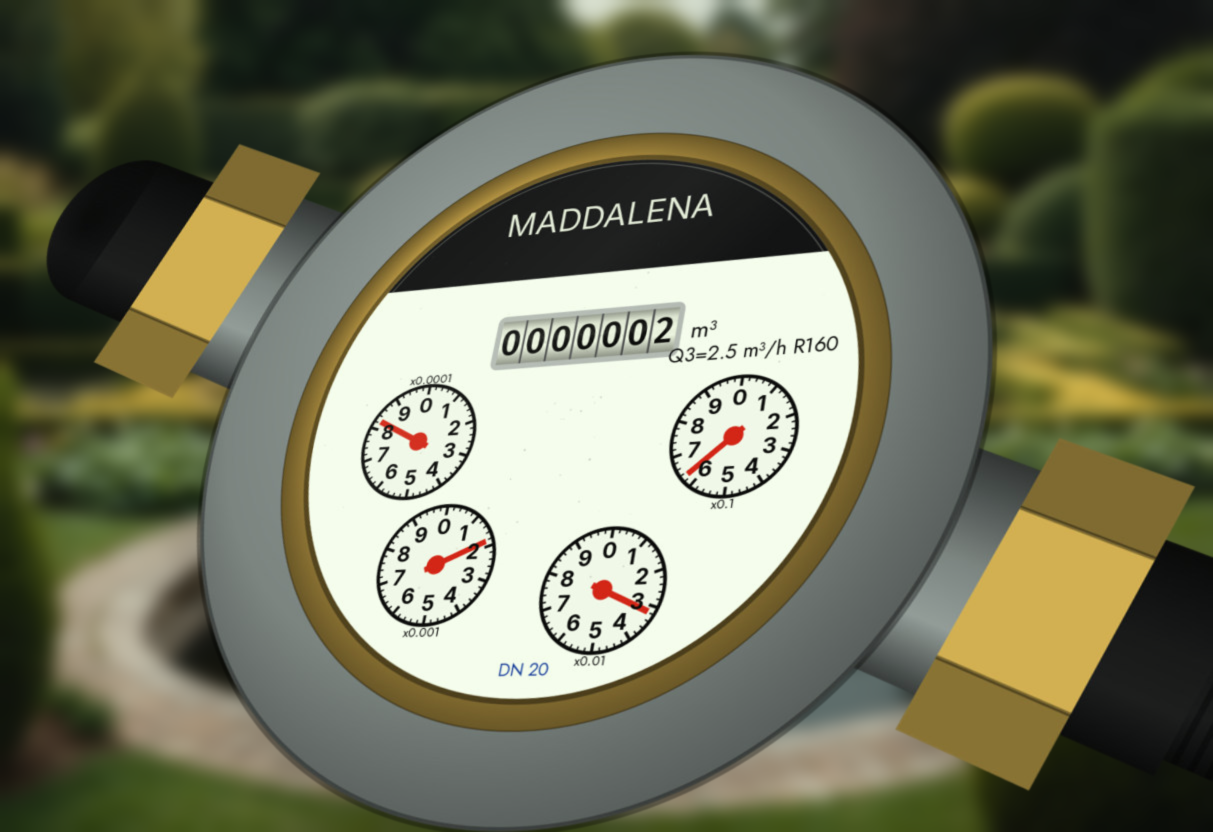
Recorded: 2.6318 m³
